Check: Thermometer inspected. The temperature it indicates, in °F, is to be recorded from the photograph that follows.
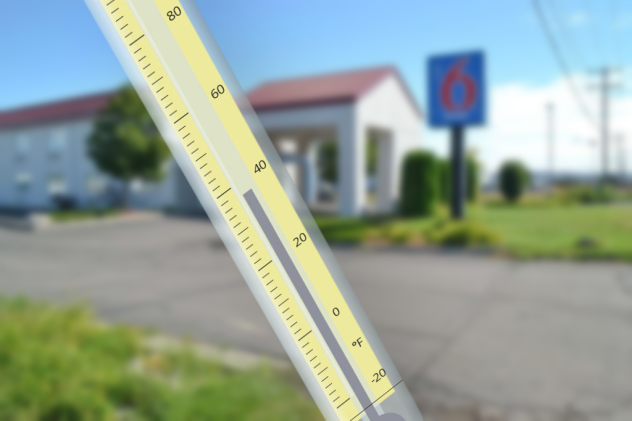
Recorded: 37 °F
